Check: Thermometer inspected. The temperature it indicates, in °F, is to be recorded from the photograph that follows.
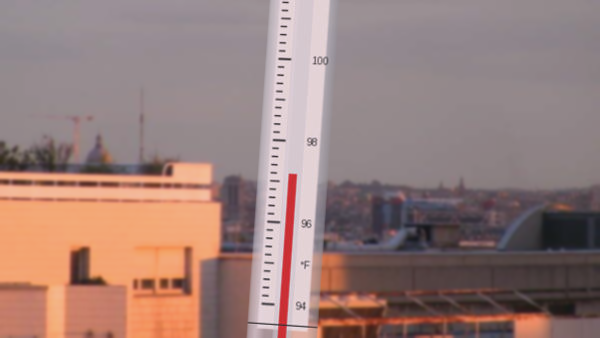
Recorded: 97.2 °F
